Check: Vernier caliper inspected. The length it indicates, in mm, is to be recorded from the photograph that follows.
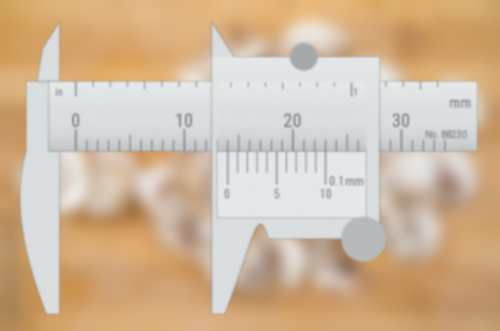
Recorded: 14.0 mm
